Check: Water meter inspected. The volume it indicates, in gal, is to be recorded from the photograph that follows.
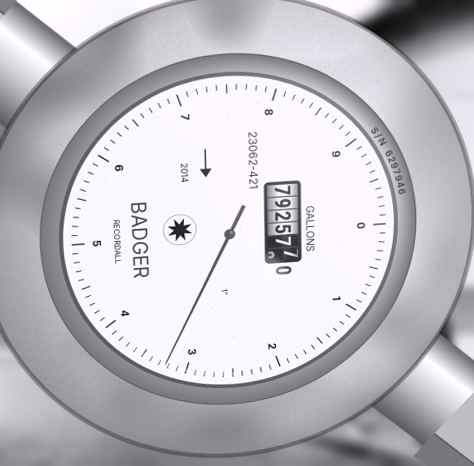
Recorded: 7925773.2 gal
